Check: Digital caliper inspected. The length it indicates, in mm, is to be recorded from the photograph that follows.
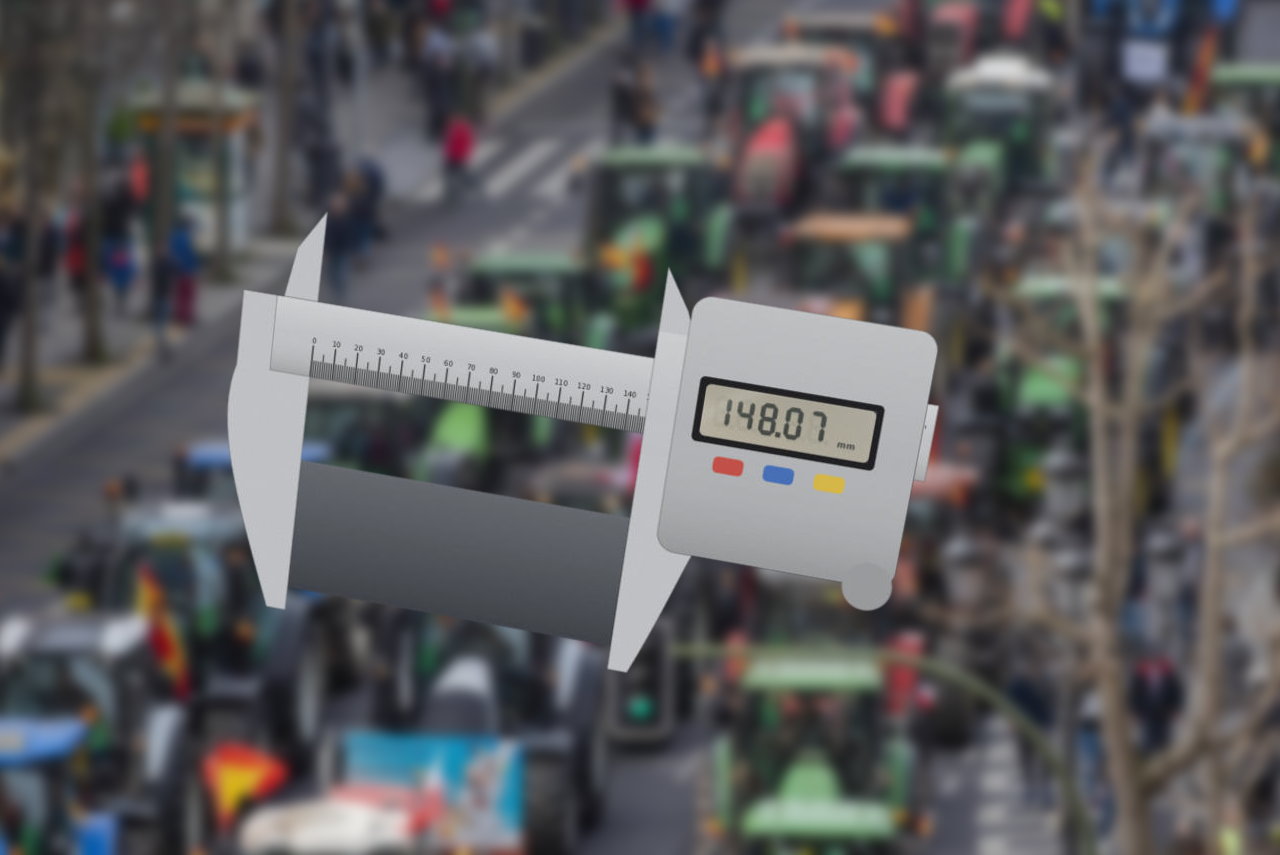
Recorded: 148.07 mm
